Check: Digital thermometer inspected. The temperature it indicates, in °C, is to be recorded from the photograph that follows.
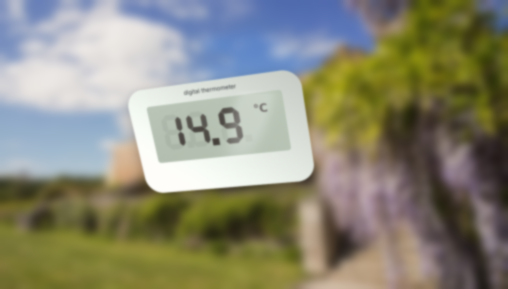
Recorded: 14.9 °C
